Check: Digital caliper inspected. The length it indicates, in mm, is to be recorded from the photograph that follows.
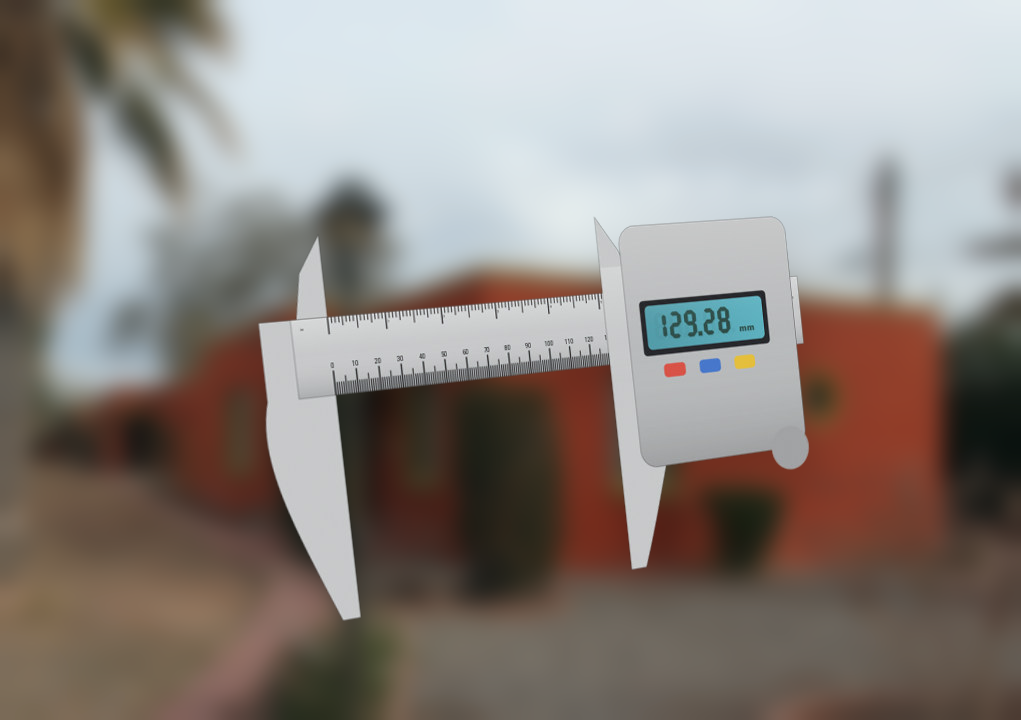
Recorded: 129.28 mm
